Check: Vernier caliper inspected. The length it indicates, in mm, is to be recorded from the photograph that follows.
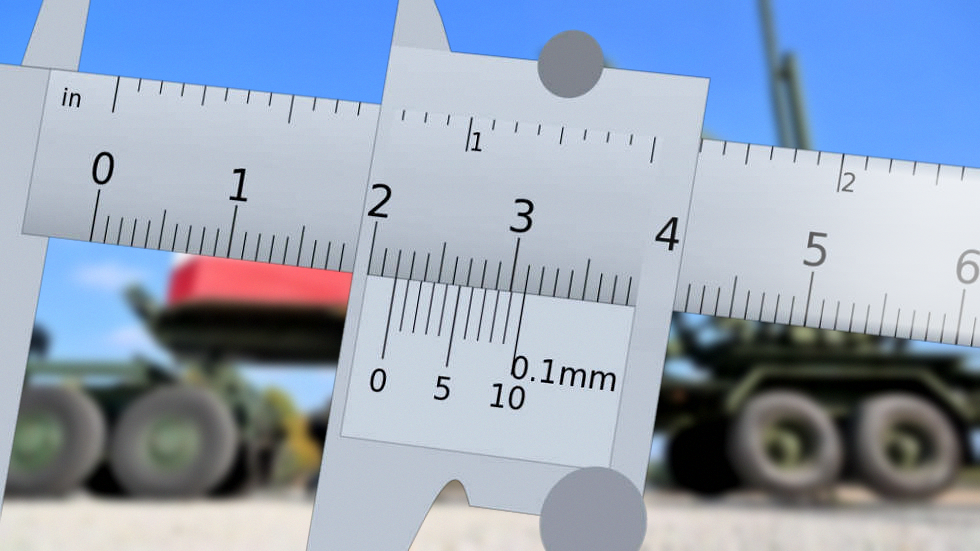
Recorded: 22.0 mm
